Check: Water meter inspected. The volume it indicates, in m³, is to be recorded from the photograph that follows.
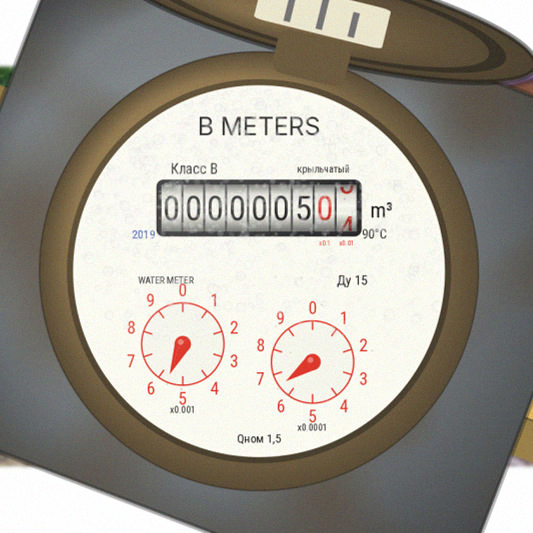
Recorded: 5.0356 m³
